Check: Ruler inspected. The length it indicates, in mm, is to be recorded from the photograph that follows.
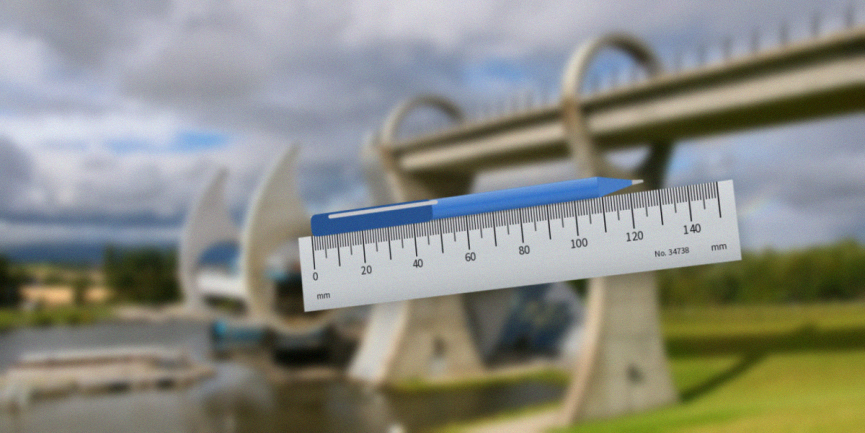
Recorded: 125 mm
